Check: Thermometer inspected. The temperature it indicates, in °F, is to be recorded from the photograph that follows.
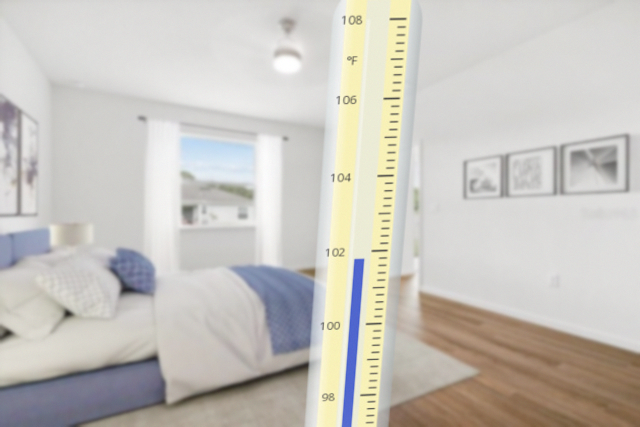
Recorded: 101.8 °F
